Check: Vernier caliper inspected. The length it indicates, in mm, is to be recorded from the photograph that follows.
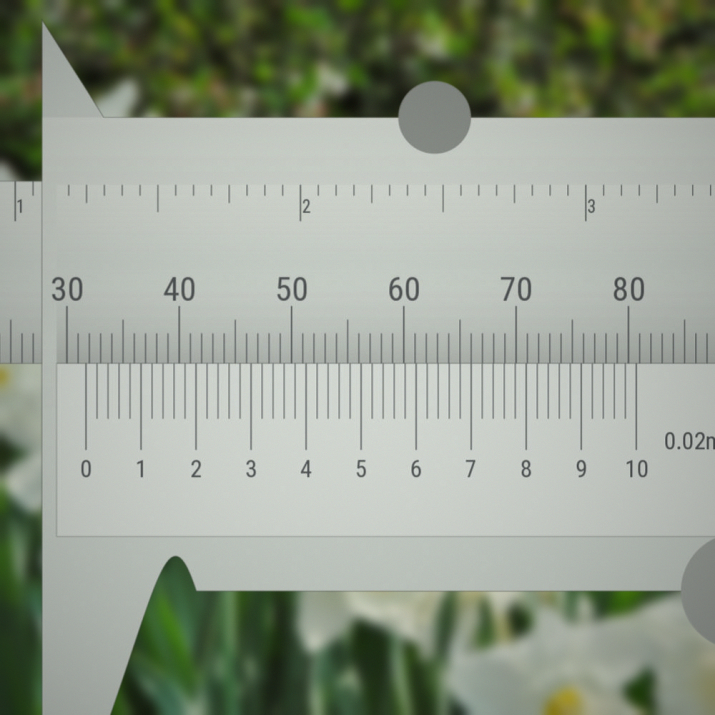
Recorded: 31.7 mm
